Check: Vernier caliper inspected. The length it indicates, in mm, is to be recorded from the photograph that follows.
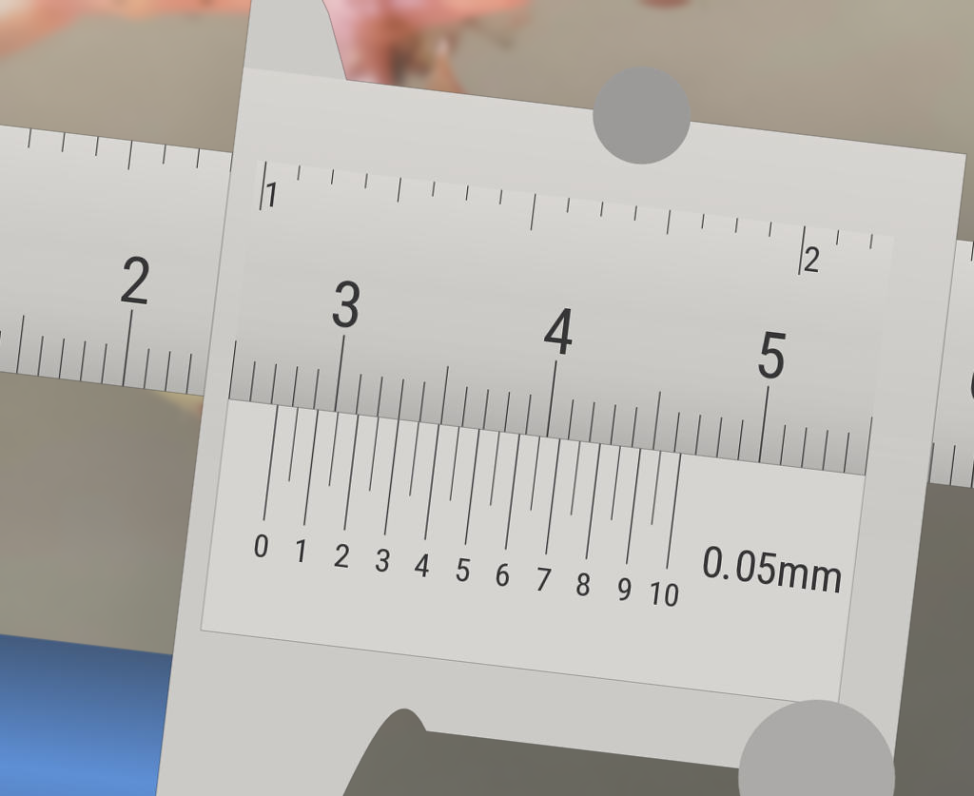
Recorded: 27.30 mm
